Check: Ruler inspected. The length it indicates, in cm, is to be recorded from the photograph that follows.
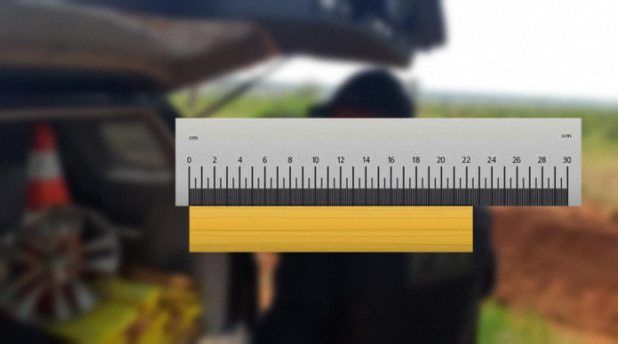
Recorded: 22.5 cm
